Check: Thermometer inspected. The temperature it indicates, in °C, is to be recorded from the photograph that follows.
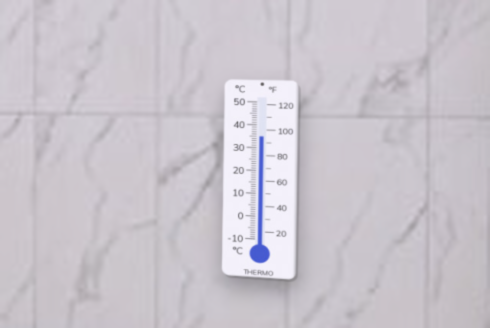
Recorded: 35 °C
